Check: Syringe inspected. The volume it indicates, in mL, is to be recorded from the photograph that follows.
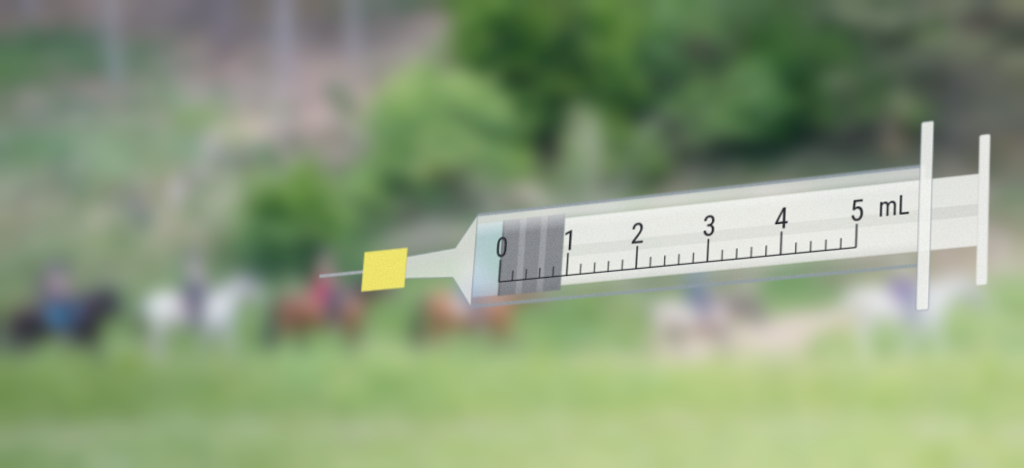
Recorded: 0 mL
